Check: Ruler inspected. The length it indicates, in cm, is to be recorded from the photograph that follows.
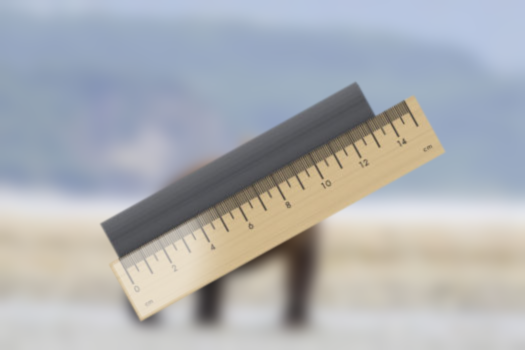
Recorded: 13.5 cm
